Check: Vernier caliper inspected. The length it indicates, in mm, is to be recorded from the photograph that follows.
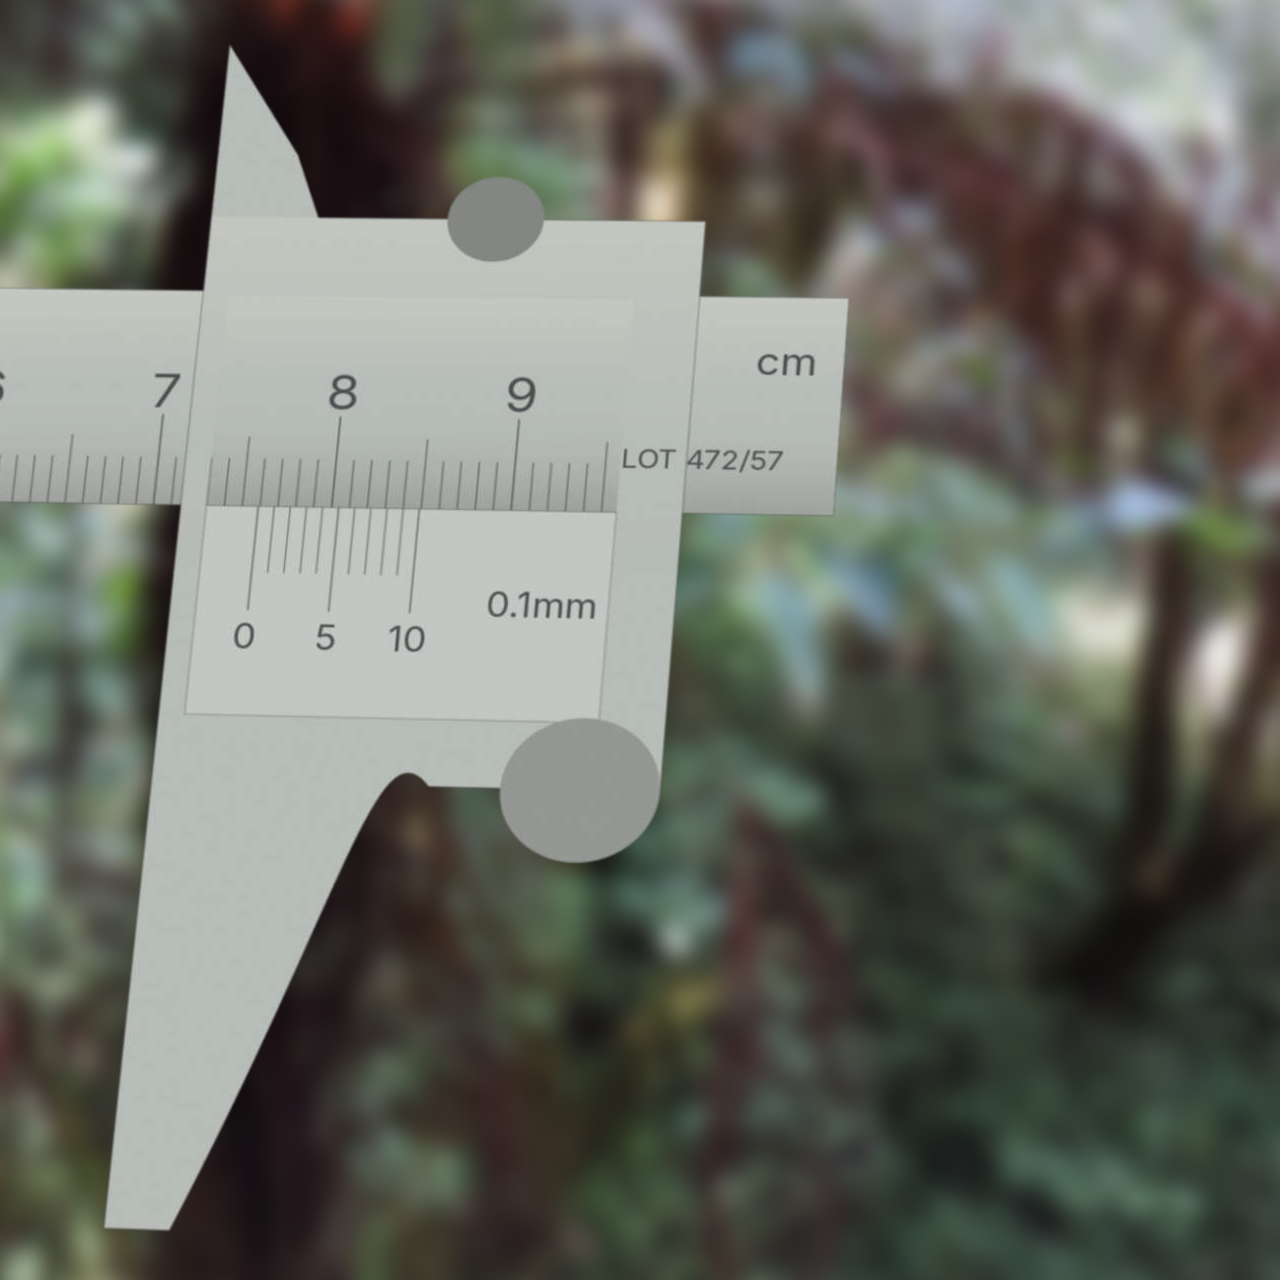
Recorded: 75.9 mm
